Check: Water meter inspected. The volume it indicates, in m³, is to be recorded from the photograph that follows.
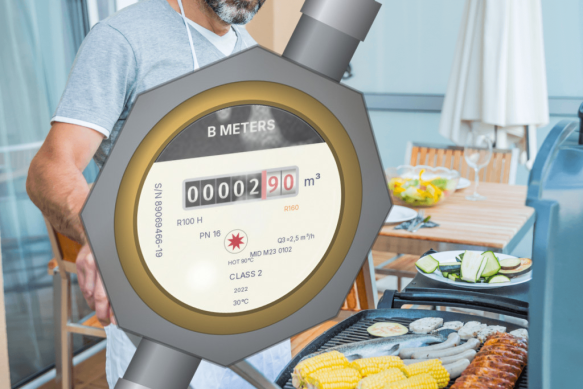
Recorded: 2.90 m³
